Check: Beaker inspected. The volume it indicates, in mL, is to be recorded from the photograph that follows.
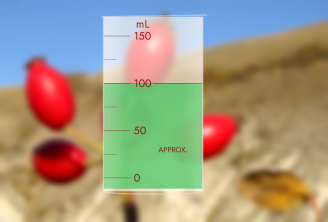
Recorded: 100 mL
